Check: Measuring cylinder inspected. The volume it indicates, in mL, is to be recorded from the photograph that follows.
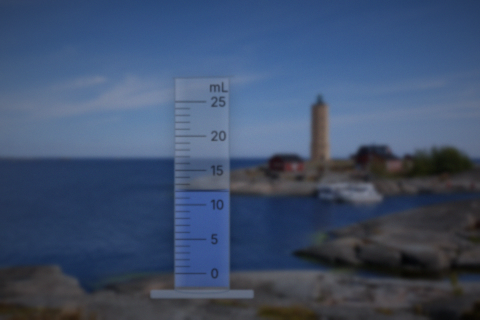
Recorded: 12 mL
